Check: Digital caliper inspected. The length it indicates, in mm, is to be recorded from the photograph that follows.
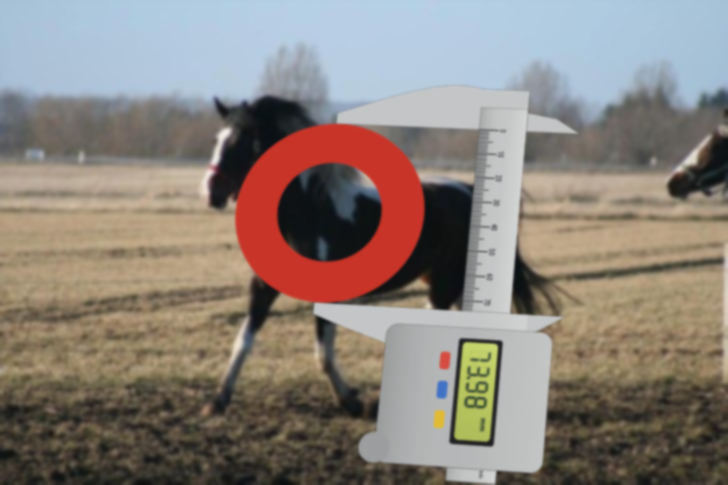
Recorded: 73.98 mm
